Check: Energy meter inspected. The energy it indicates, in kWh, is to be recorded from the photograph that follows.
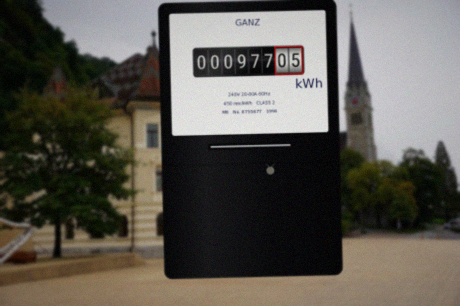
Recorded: 977.05 kWh
